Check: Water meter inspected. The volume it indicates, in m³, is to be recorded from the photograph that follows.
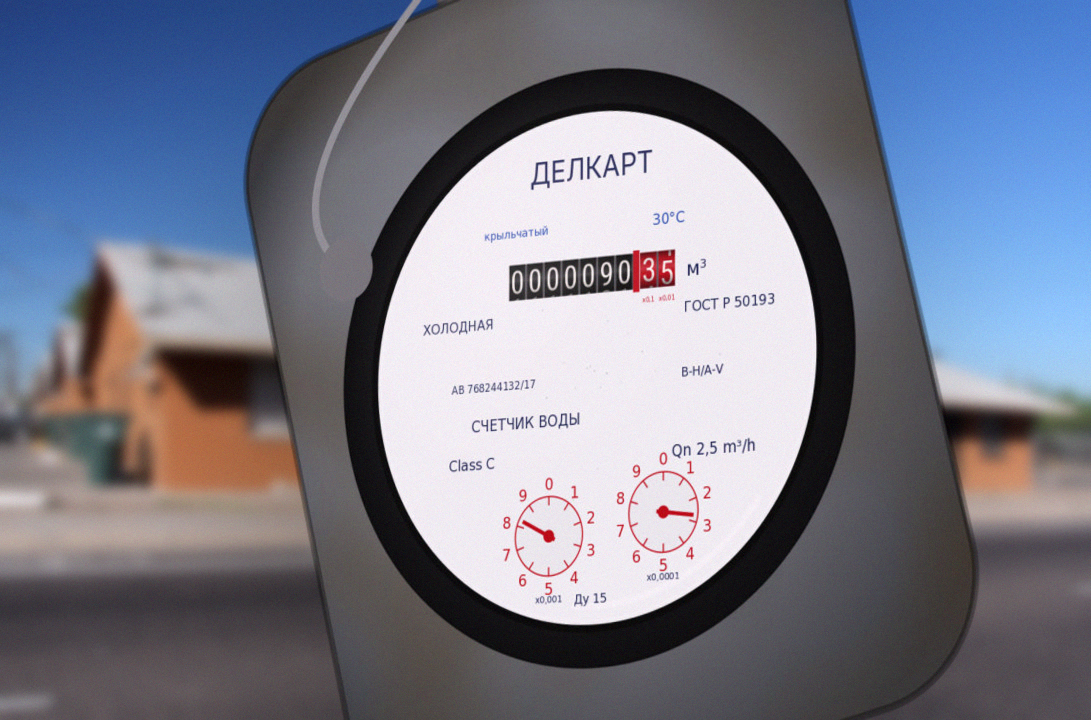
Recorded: 90.3482 m³
